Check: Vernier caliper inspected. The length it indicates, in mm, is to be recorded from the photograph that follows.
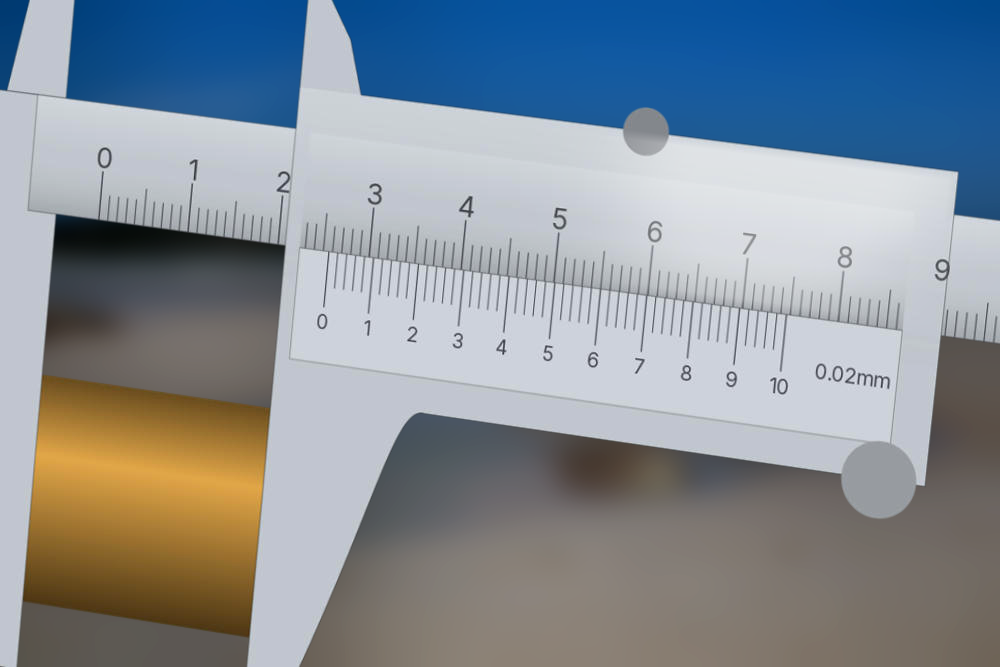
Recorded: 25.6 mm
